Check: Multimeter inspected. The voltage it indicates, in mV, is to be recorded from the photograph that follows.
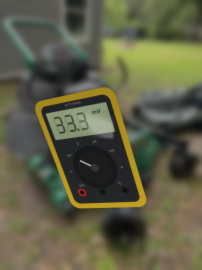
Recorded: 33.3 mV
